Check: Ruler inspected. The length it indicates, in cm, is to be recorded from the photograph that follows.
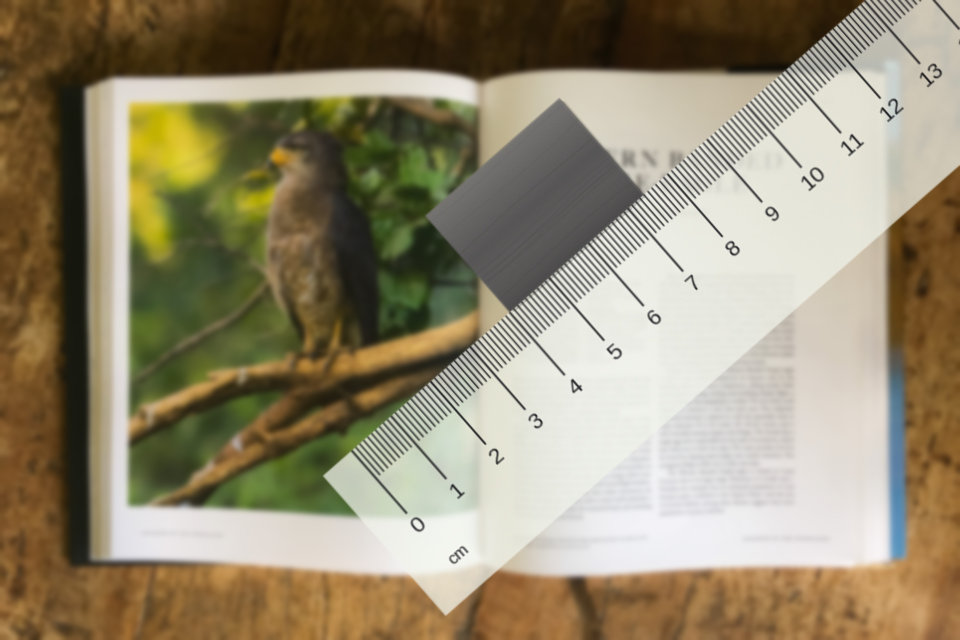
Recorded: 3.4 cm
